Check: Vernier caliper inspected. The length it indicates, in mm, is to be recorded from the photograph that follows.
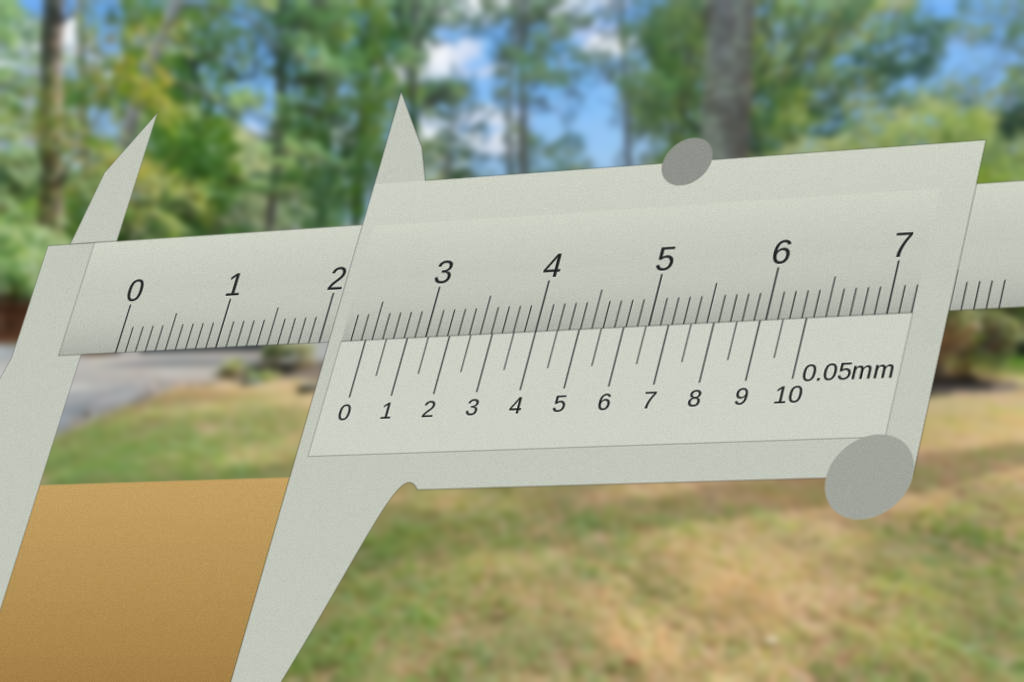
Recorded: 24.4 mm
